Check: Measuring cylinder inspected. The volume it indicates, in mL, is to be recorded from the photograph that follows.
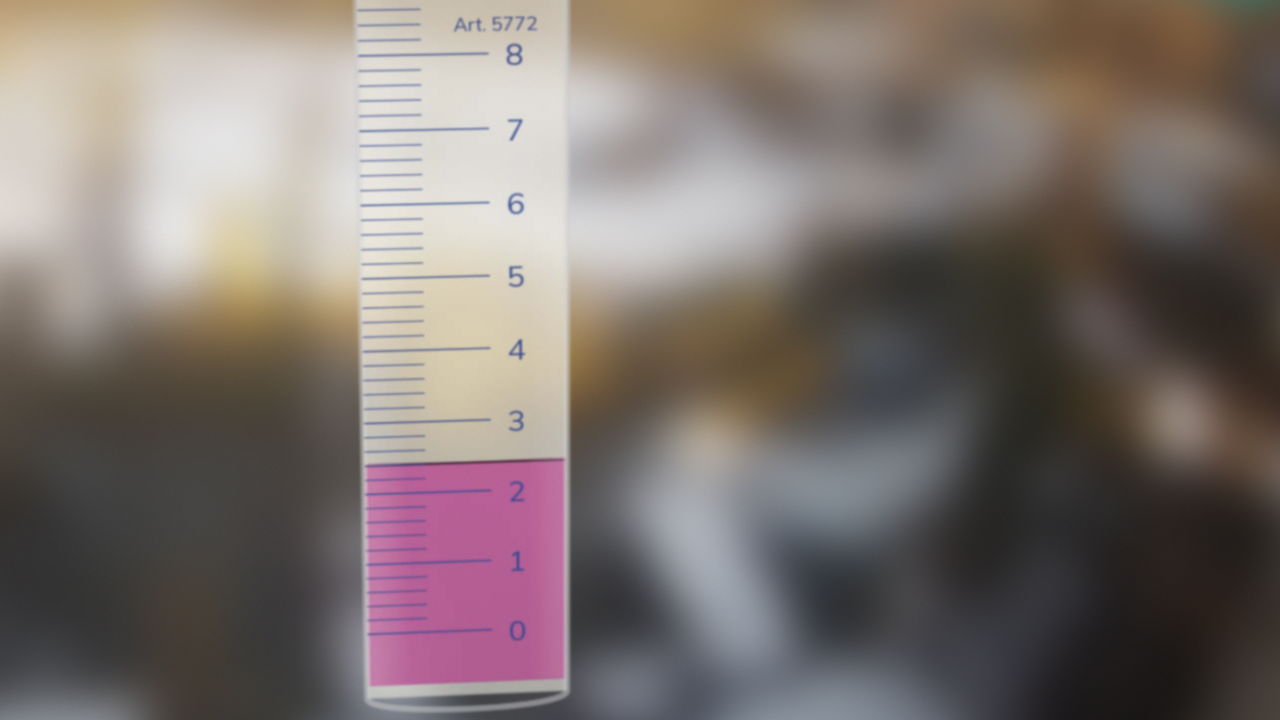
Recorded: 2.4 mL
